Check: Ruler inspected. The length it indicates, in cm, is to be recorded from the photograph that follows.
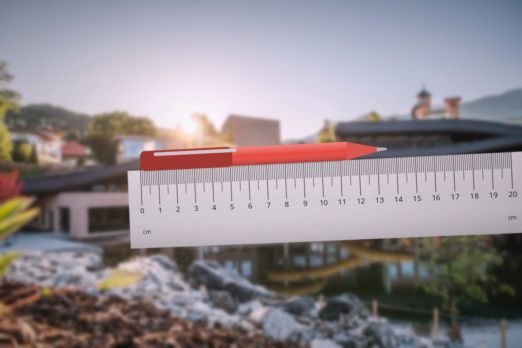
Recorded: 13.5 cm
